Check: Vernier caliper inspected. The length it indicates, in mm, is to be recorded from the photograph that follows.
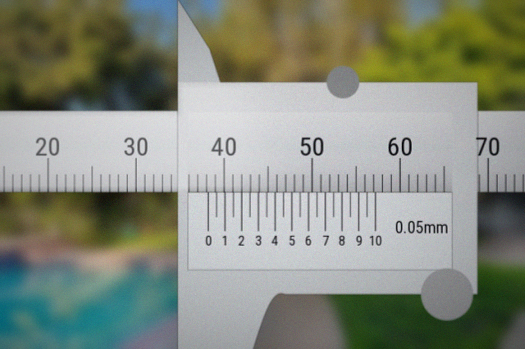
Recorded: 38.2 mm
